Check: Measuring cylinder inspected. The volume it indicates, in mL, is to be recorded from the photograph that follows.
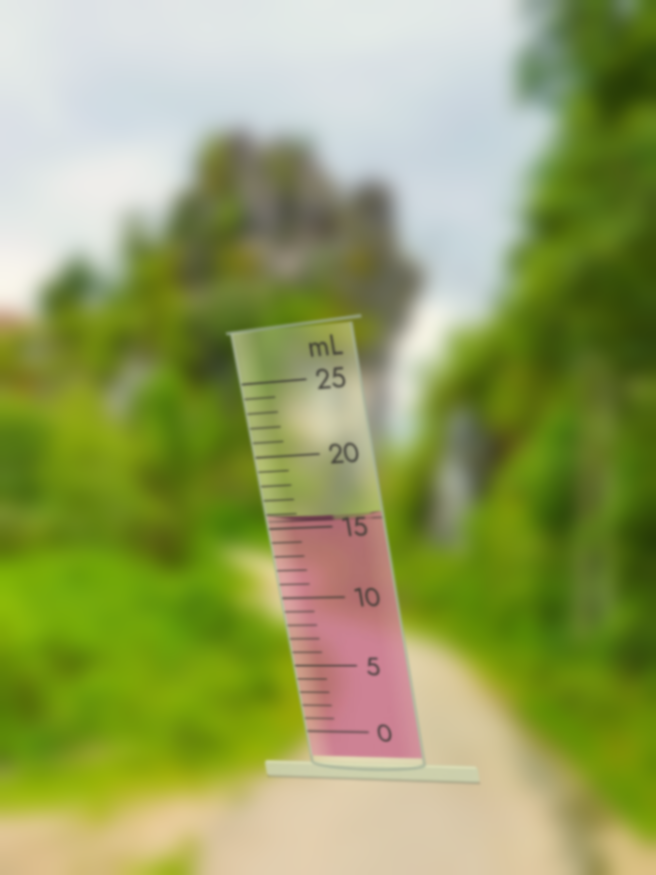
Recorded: 15.5 mL
